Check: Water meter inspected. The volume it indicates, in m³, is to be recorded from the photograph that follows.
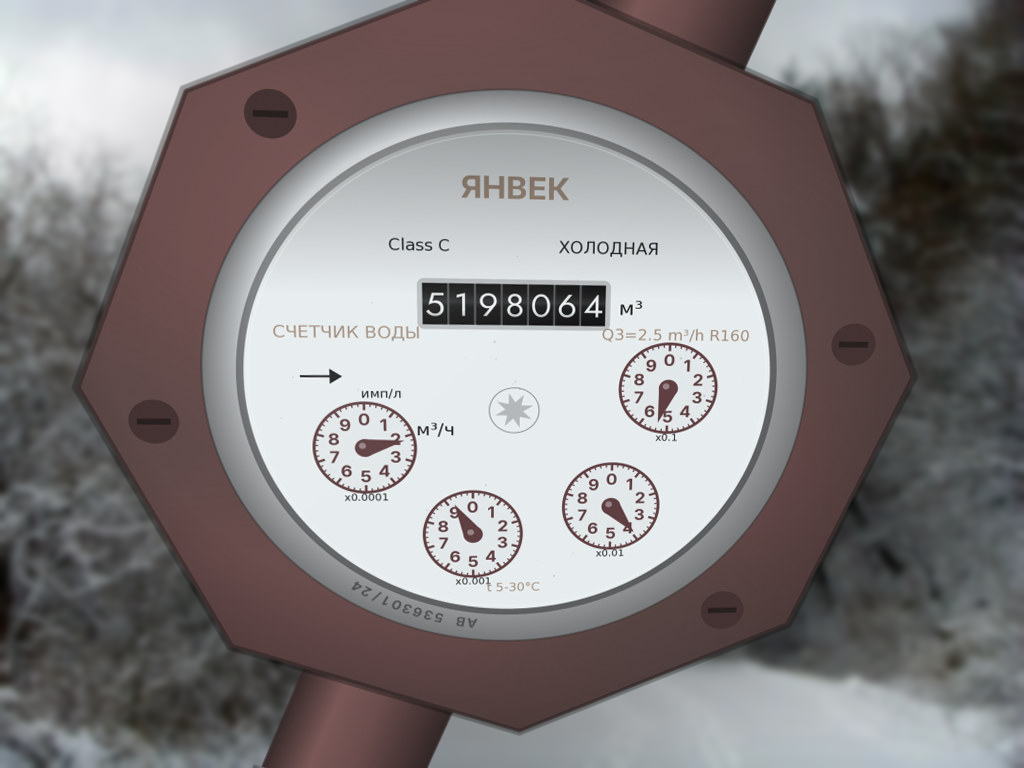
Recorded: 5198064.5392 m³
